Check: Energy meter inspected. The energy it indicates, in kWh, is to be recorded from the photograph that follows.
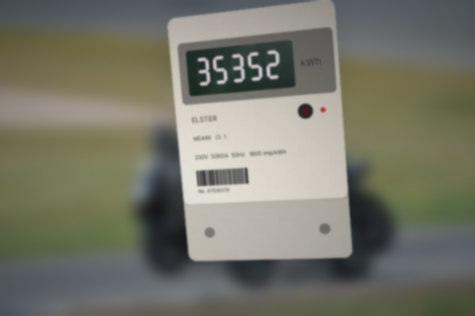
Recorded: 35352 kWh
